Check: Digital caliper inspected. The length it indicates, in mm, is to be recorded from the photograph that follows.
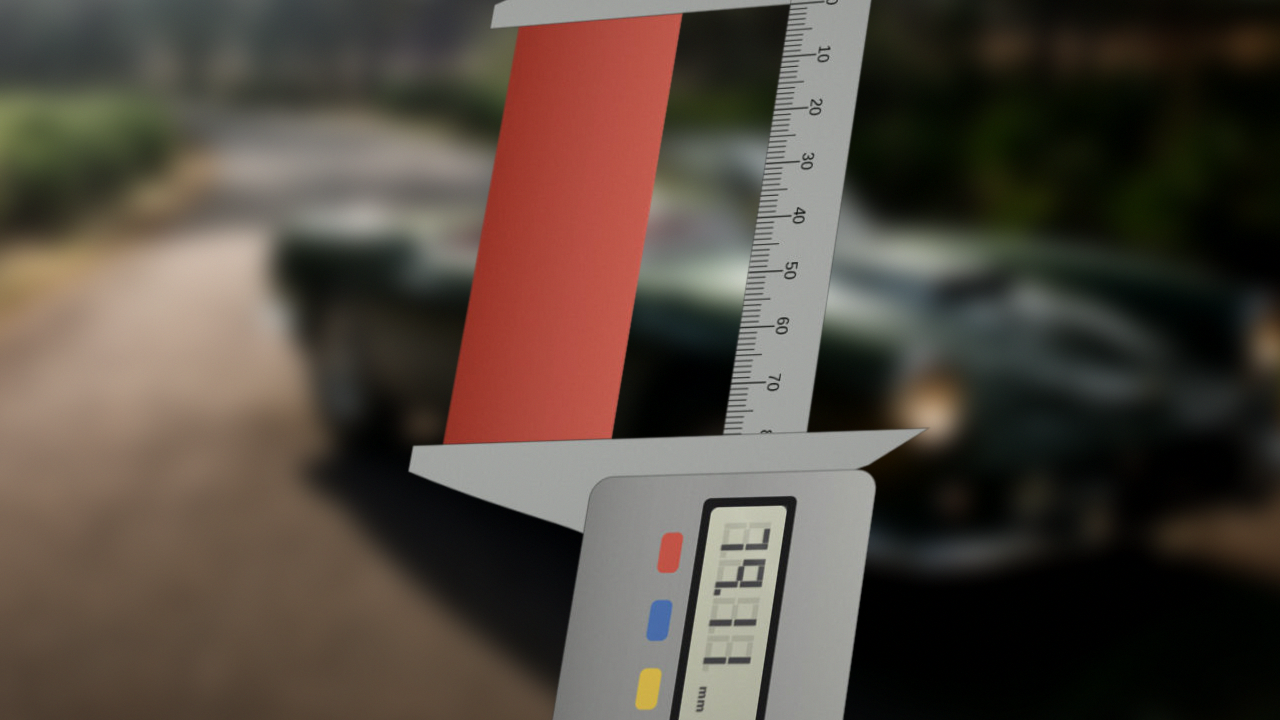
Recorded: 79.11 mm
